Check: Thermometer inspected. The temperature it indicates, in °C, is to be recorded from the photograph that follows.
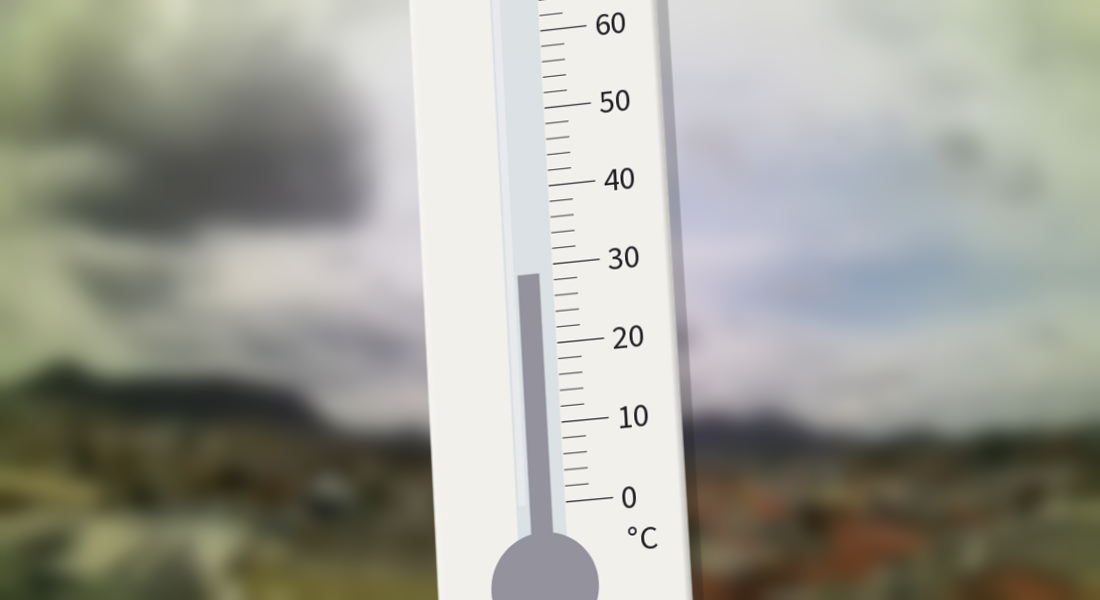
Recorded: 29 °C
